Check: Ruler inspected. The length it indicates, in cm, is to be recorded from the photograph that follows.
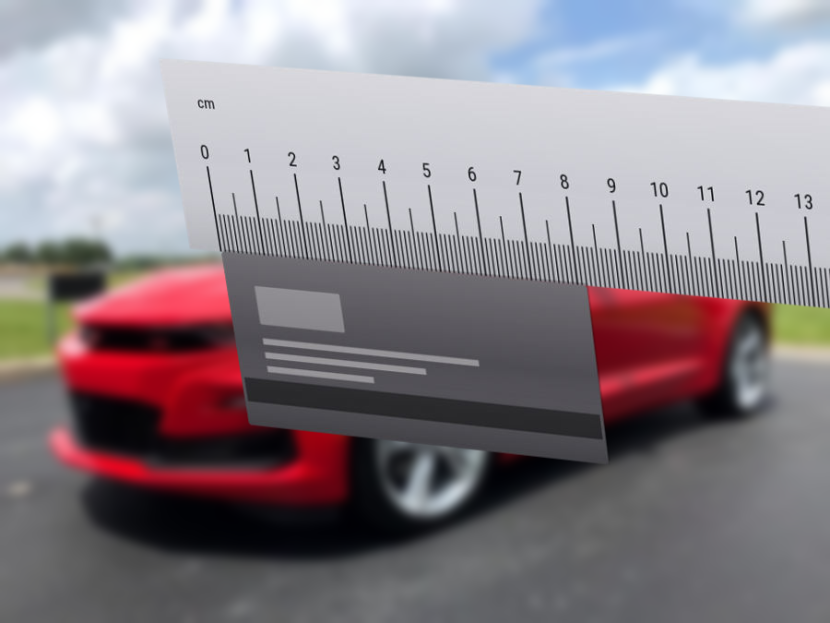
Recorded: 8.2 cm
